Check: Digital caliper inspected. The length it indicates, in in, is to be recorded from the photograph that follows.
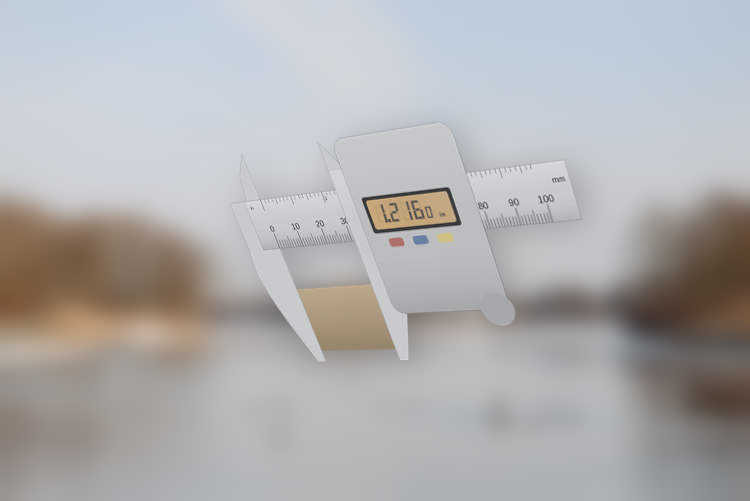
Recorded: 1.2160 in
